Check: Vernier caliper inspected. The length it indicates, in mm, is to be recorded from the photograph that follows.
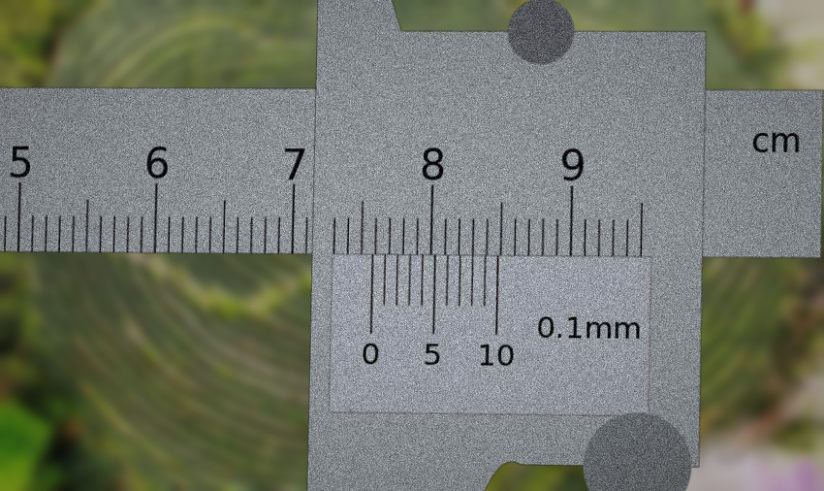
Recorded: 75.8 mm
